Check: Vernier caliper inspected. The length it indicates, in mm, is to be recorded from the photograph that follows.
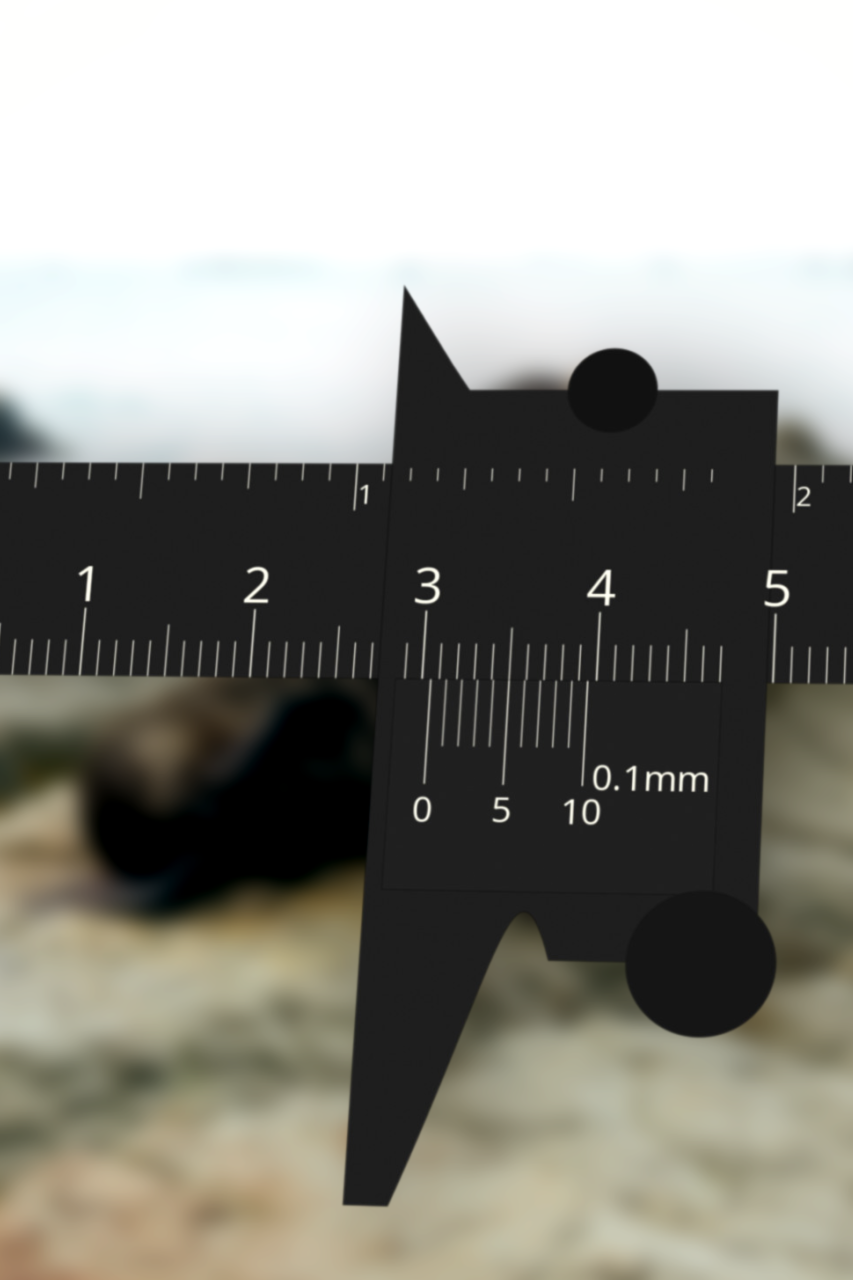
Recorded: 30.5 mm
